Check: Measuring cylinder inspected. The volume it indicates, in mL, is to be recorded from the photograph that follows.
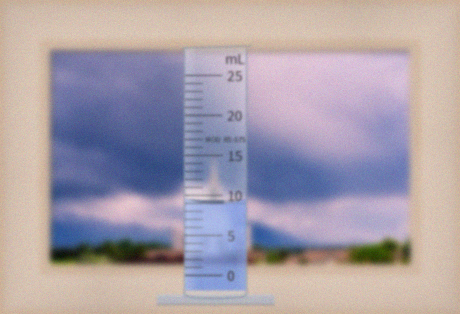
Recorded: 9 mL
